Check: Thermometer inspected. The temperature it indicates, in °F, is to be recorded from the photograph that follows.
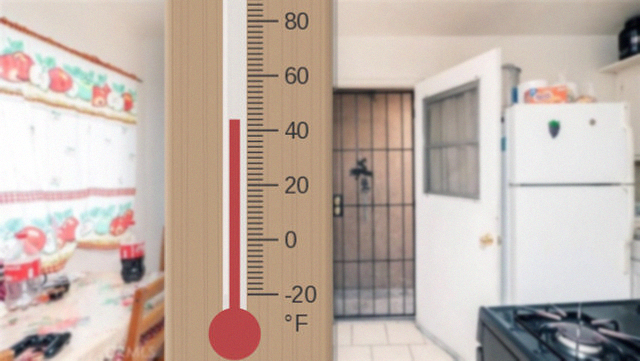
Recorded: 44 °F
